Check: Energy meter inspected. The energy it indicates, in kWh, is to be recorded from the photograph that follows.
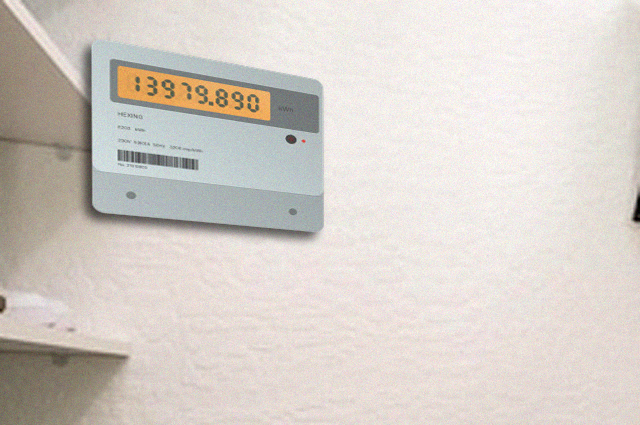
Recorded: 13979.890 kWh
